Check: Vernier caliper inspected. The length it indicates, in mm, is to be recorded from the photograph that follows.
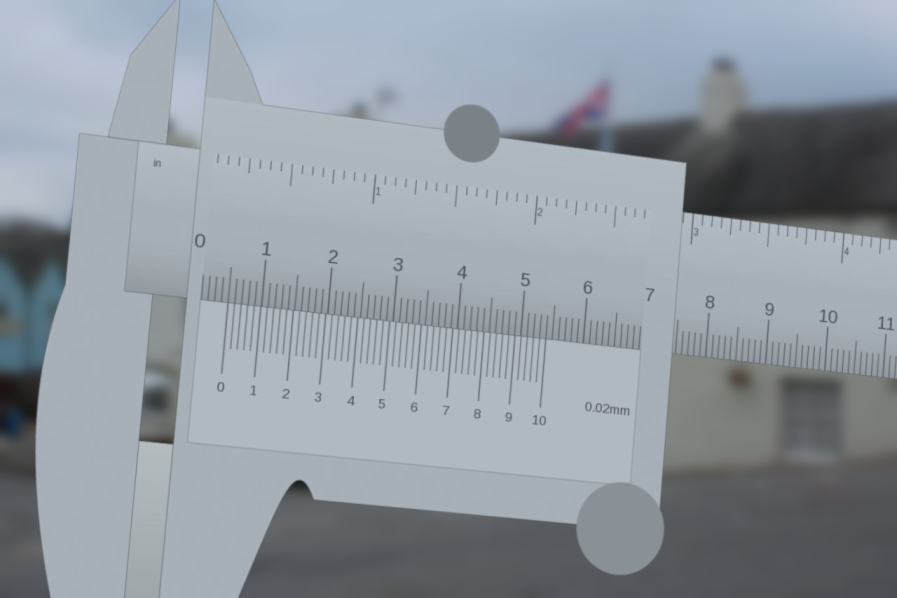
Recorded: 5.0 mm
